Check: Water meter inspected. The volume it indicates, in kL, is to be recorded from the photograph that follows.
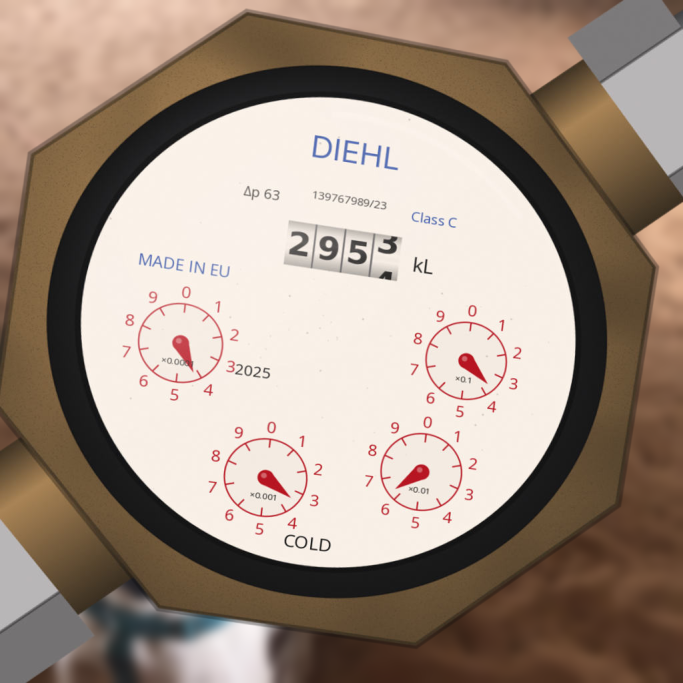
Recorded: 2953.3634 kL
